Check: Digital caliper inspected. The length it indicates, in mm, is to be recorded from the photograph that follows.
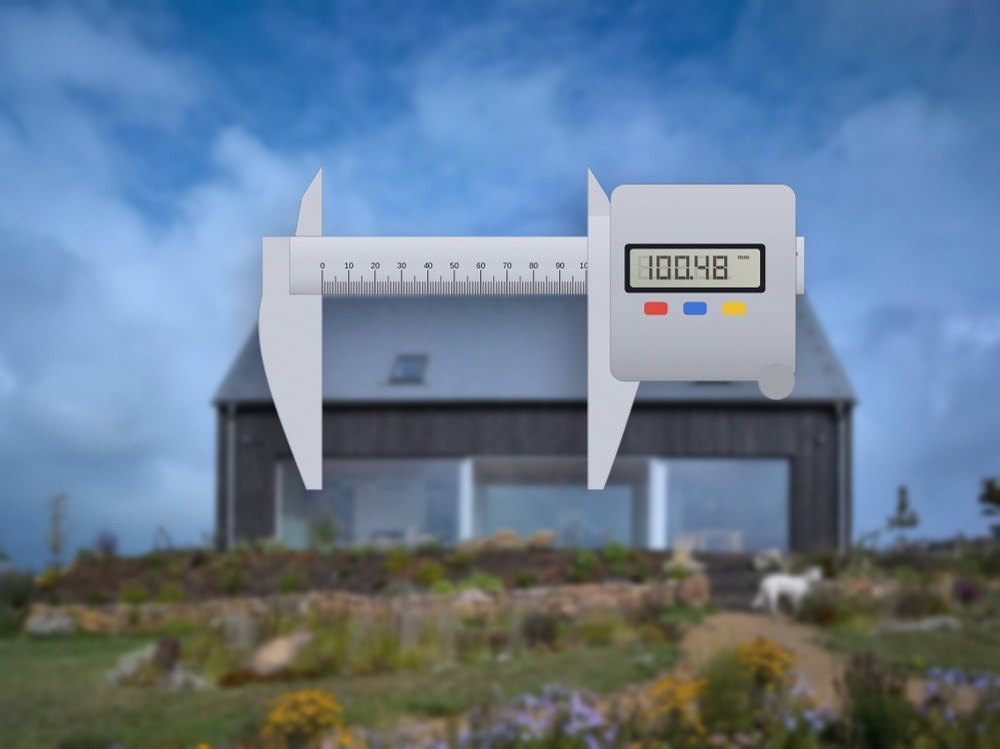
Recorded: 100.48 mm
